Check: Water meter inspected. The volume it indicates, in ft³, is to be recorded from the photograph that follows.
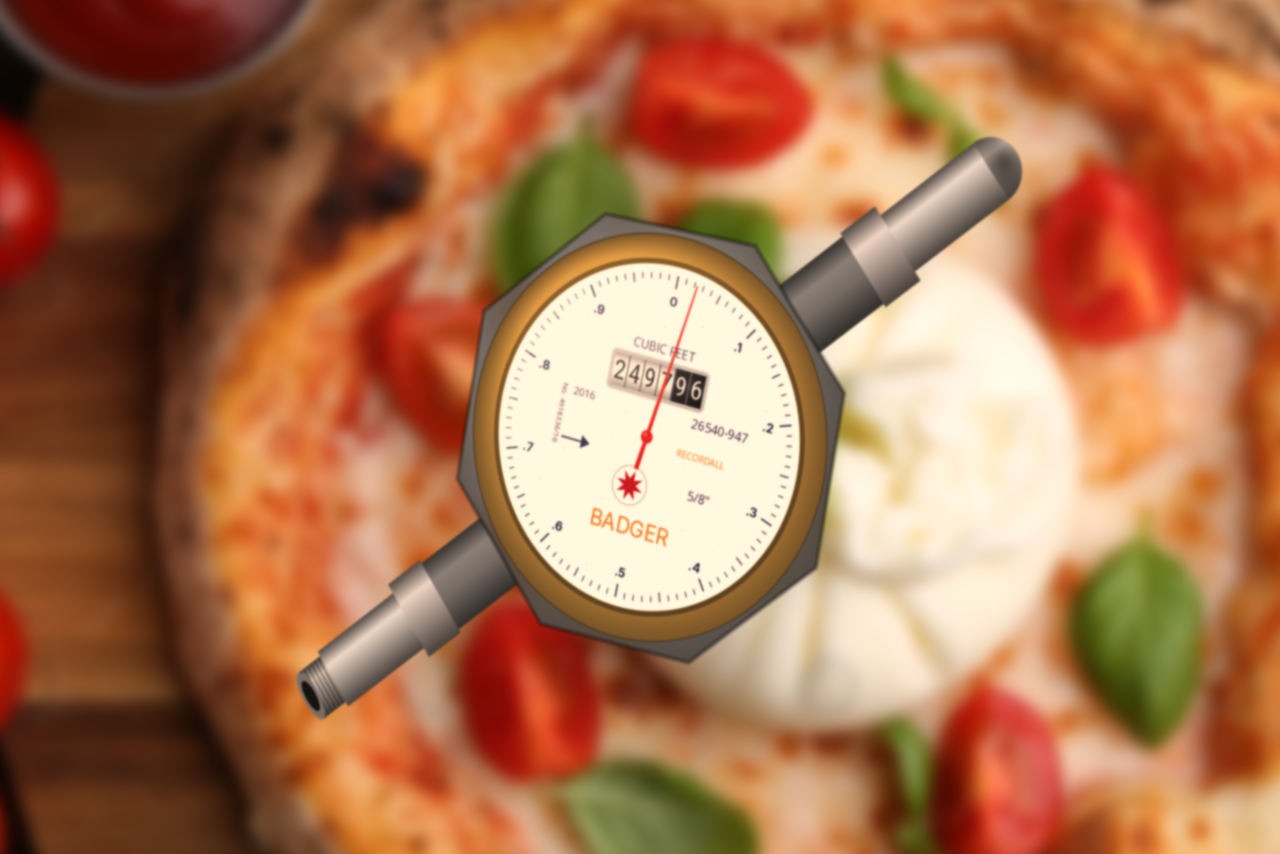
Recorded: 249796.02 ft³
